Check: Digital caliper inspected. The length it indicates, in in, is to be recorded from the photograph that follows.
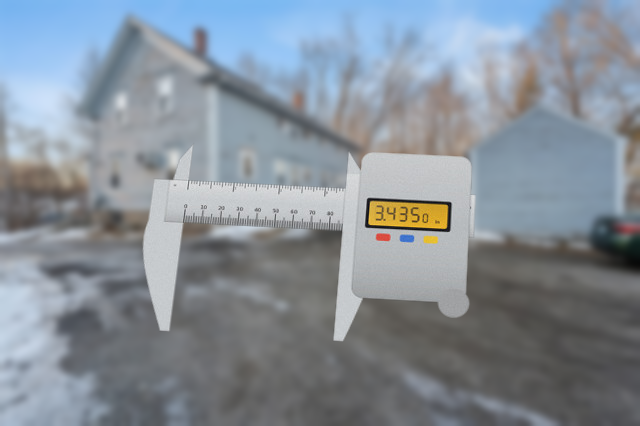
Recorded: 3.4350 in
